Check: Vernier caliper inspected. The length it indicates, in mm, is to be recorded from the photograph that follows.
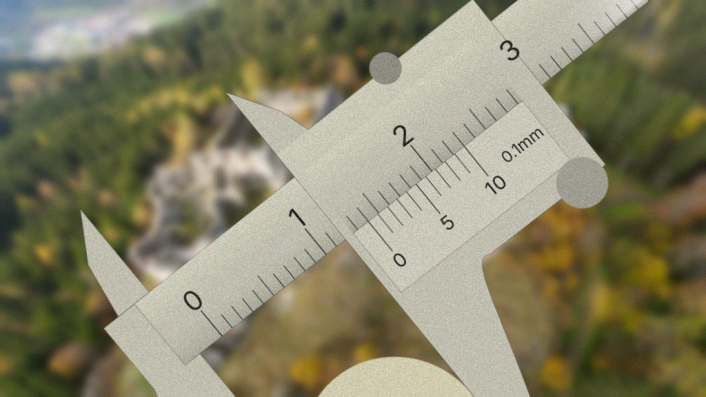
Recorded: 14.0 mm
